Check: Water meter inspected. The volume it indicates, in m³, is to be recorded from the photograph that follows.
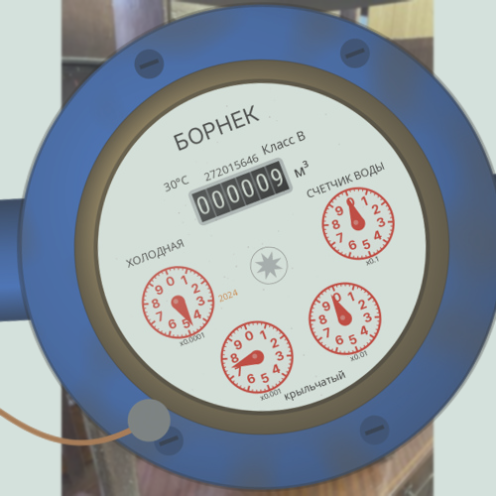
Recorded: 8.9974 m³
